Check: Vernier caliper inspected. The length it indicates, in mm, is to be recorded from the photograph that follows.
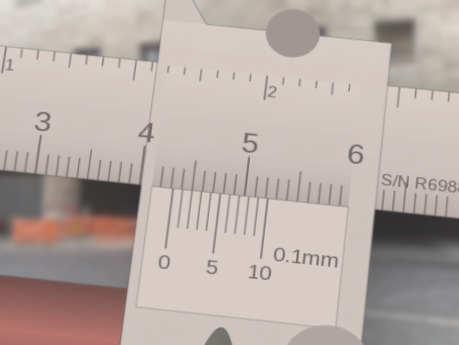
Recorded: 43.2 mm
